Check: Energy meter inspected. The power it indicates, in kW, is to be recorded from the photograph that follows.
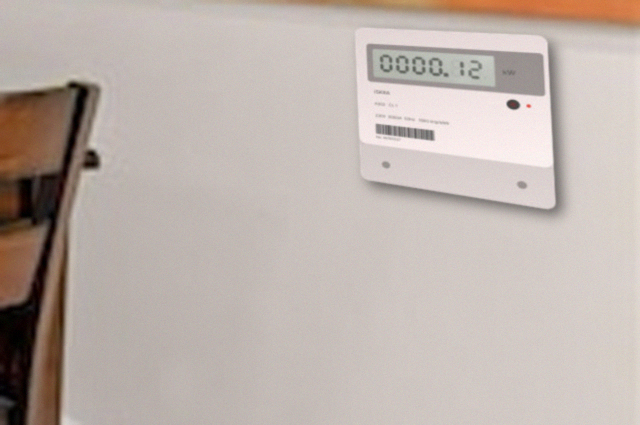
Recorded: 0.12 kW
